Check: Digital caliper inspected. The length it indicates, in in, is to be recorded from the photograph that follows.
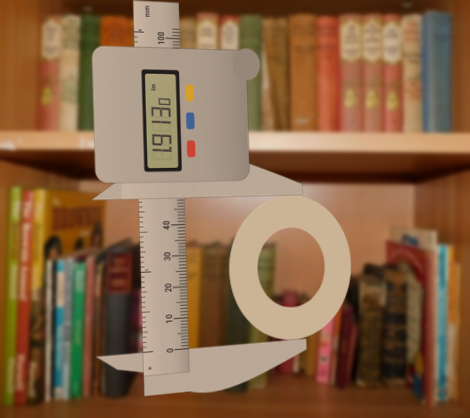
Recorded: 1.9130 in
